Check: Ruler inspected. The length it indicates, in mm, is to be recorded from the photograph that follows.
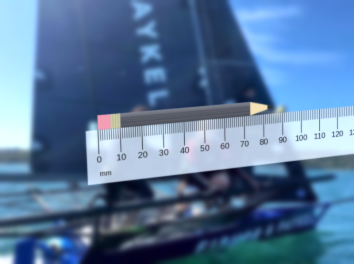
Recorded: 85 mm
